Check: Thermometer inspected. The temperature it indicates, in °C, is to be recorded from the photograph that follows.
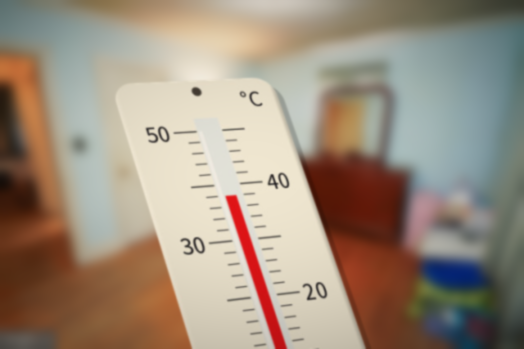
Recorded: 38 °C
